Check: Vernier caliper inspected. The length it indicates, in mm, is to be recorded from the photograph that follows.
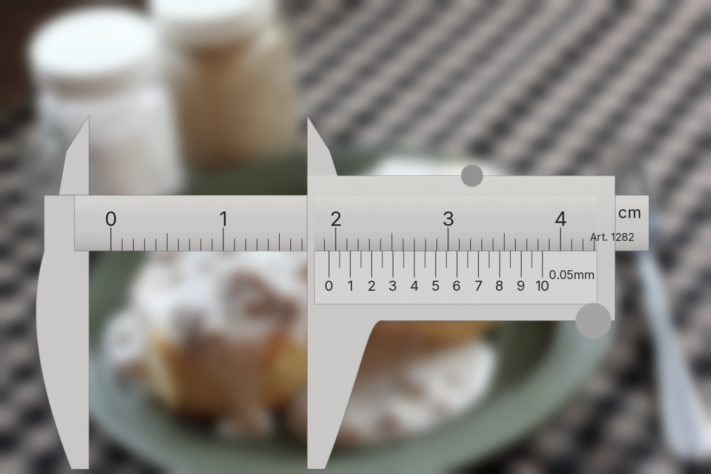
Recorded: 19.4 mm
